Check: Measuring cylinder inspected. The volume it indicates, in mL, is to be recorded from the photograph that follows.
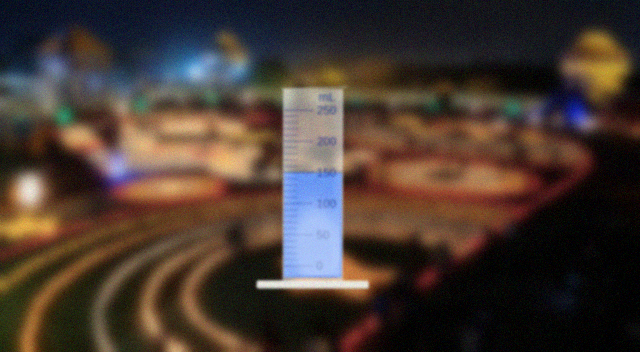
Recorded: 150 mL
